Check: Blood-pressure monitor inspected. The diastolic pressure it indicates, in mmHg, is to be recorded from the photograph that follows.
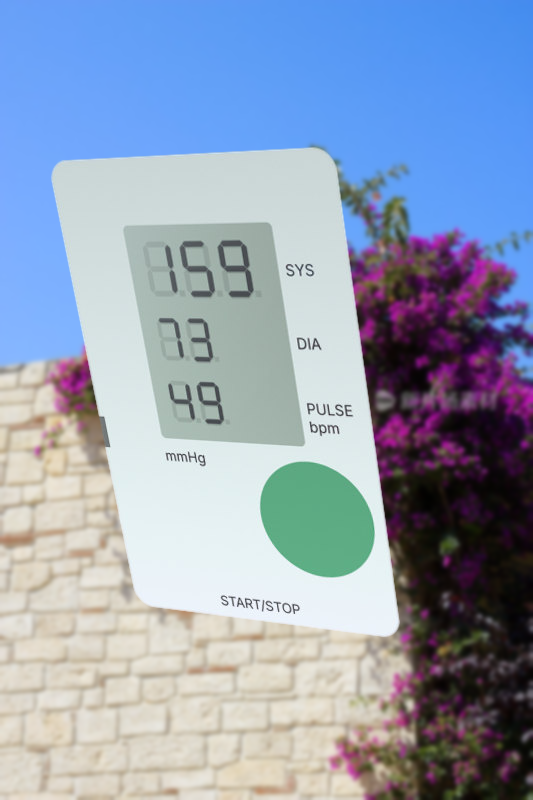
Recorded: 73 mmHg
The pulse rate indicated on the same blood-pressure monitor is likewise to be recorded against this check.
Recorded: 49 bpm
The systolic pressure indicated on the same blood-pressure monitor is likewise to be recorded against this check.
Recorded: 159 mmHg
